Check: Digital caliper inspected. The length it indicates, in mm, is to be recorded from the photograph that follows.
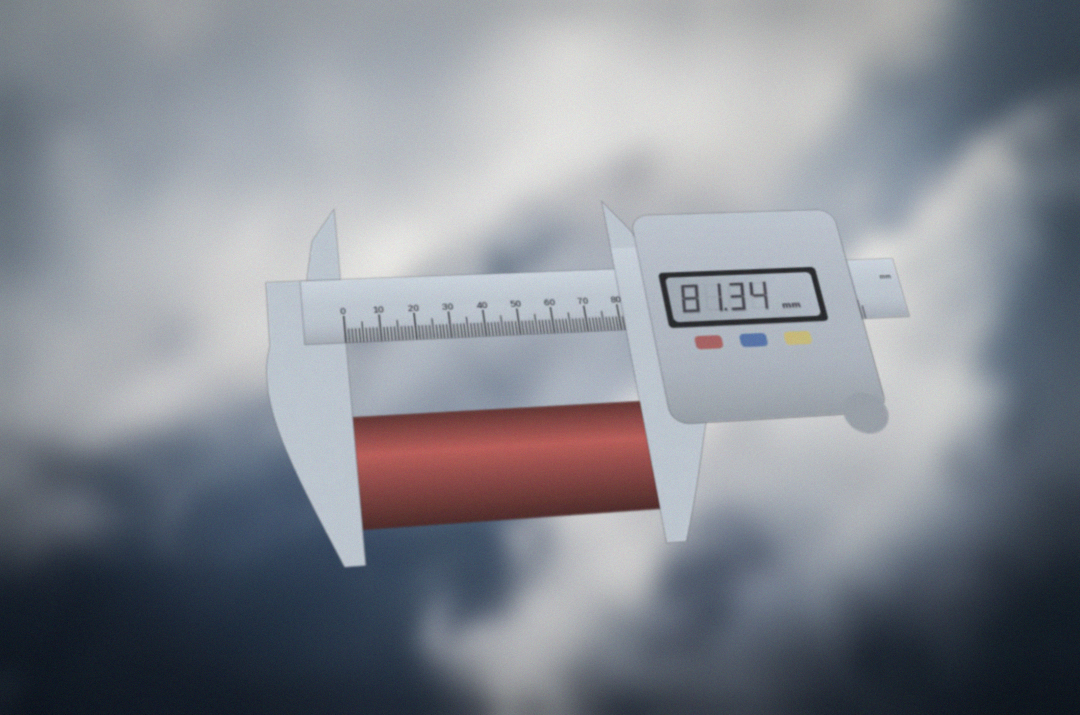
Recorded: 81.34 mm
